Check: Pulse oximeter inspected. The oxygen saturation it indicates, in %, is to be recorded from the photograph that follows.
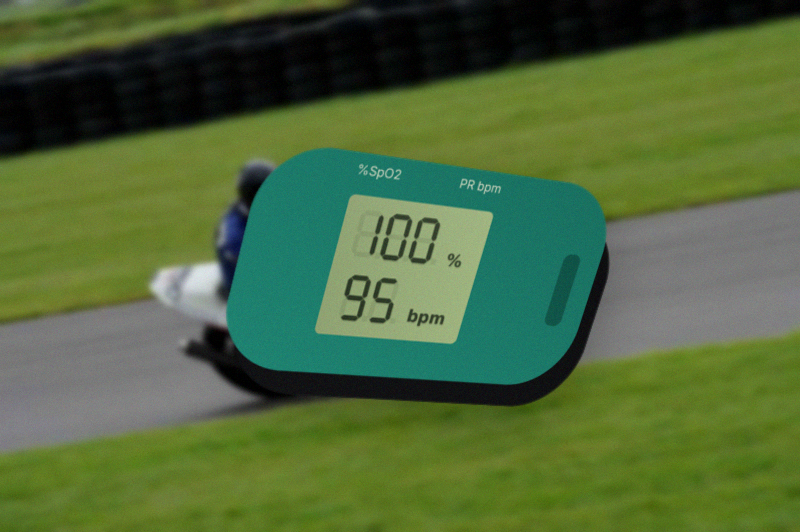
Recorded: 100 %
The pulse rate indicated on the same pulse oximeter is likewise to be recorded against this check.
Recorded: 95 bpm
